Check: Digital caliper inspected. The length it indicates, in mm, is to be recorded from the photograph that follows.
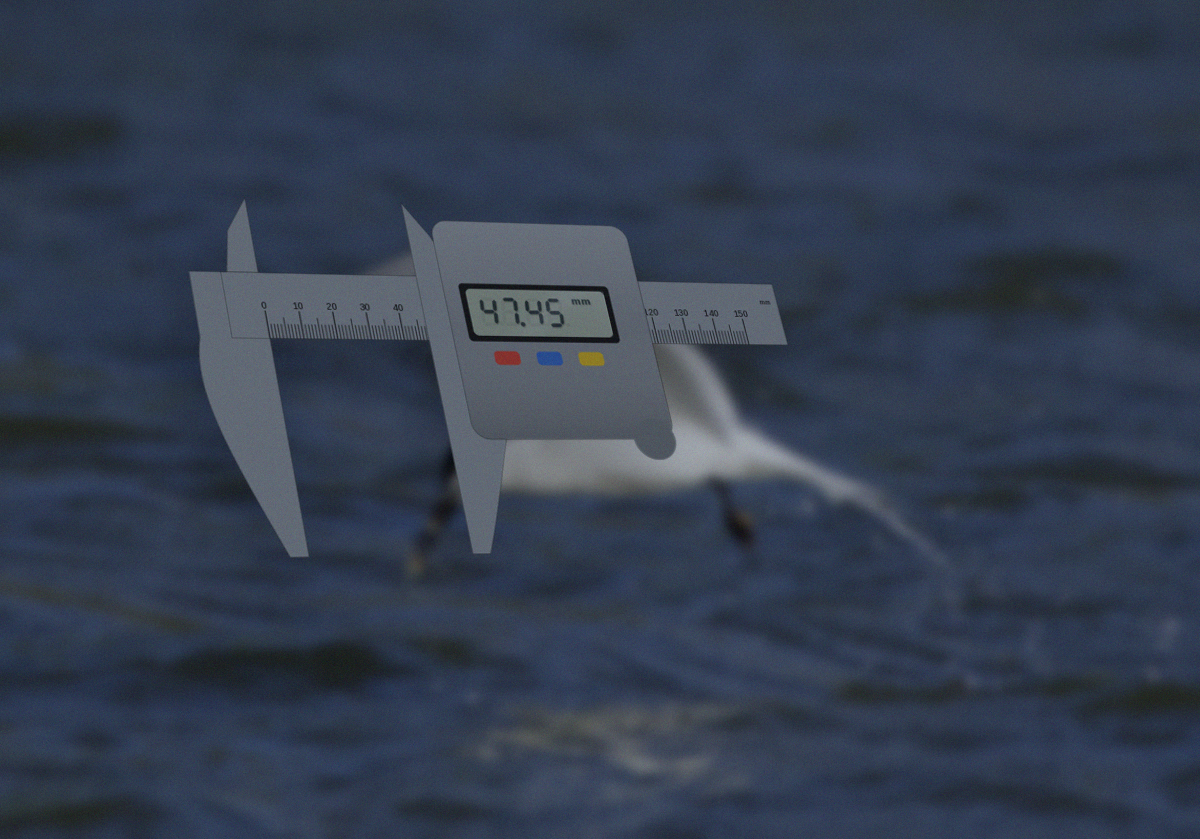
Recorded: 47.45 mm
